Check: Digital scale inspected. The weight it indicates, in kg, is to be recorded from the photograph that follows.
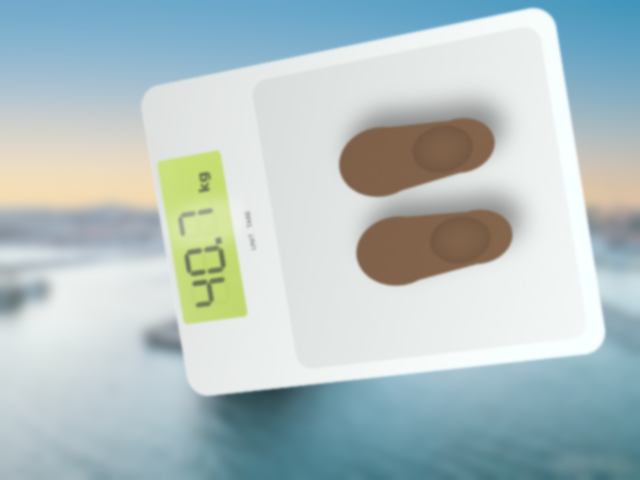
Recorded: 40.7 kg
